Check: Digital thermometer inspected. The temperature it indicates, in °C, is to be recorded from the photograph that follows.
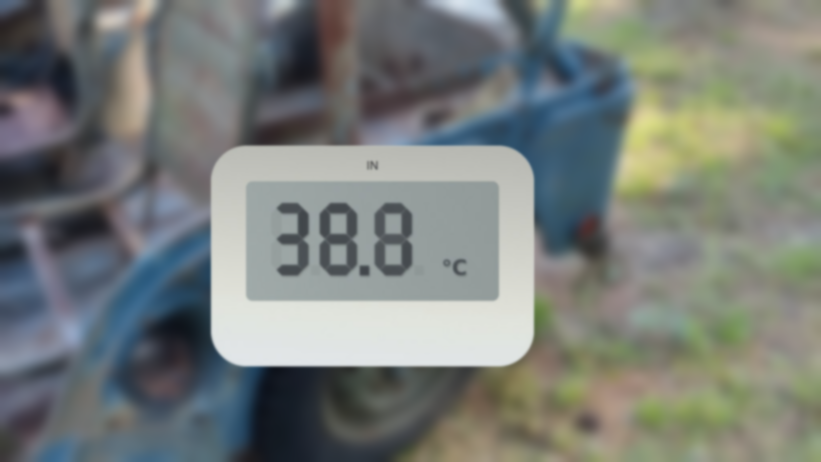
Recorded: 38.8 °C
